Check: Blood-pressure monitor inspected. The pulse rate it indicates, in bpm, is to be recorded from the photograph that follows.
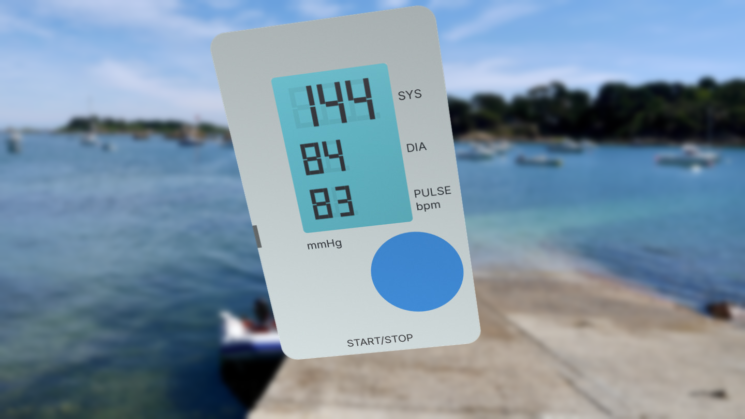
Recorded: 83 bpm
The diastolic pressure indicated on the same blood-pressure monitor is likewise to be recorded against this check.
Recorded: 84 mmHg
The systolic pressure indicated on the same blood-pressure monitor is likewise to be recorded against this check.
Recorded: 144 mmHg
